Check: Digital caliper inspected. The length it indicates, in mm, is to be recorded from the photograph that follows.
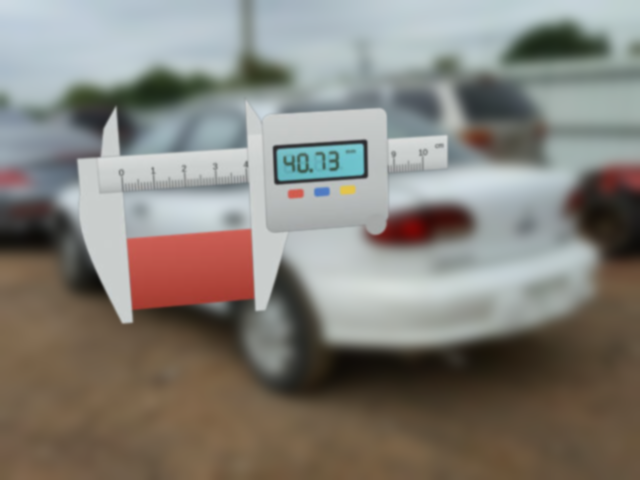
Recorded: 40.73 mm
